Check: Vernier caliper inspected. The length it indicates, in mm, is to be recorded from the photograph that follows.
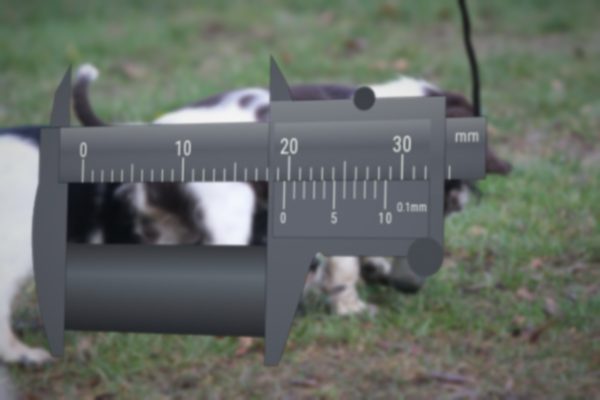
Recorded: 19.6 mm
